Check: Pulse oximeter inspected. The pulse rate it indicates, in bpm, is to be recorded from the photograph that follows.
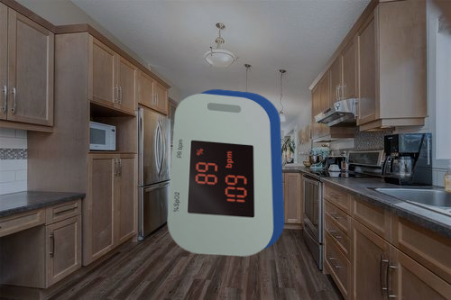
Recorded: 109 bpm
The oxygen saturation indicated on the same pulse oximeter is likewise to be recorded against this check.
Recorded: 89 %
